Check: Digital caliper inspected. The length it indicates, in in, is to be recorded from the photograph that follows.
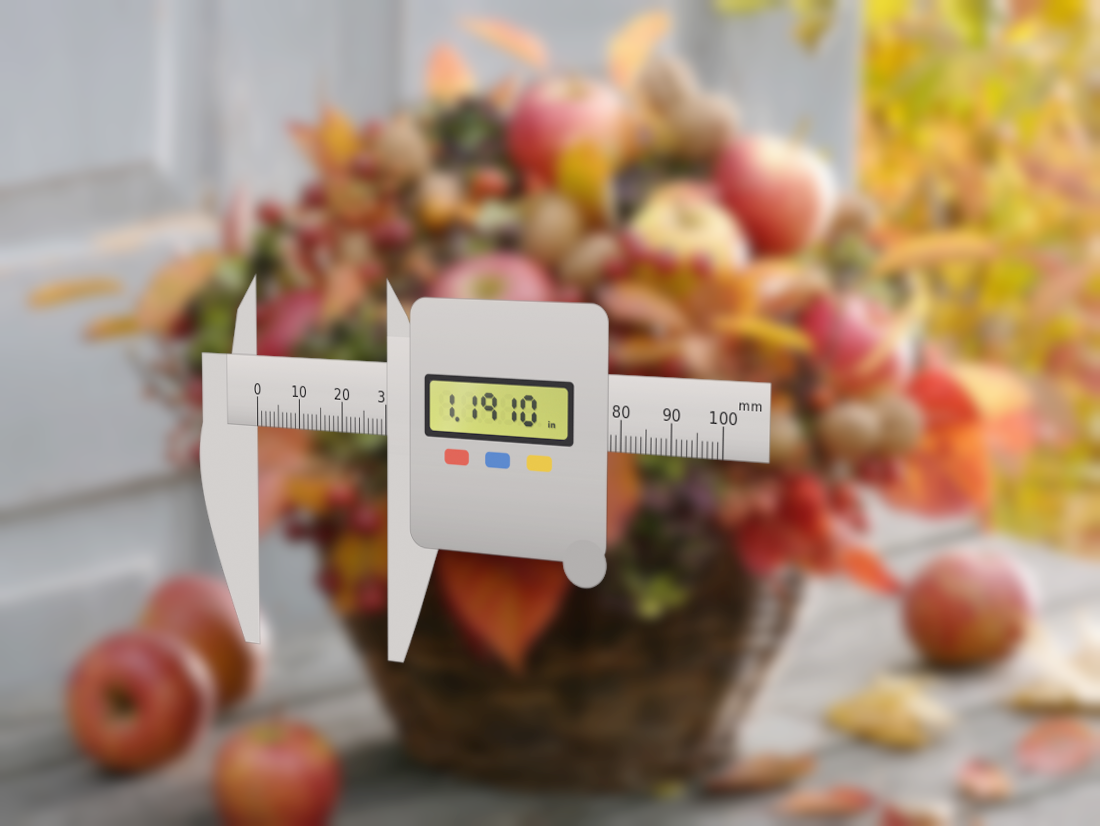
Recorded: 1.1910 in
